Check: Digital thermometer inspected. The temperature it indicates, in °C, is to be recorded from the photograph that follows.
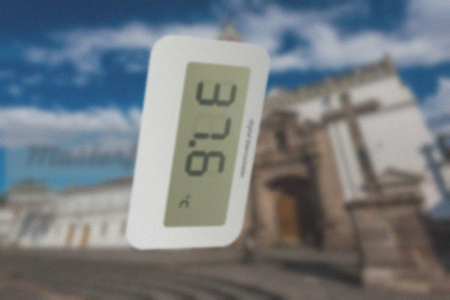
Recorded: 37.6 °C
